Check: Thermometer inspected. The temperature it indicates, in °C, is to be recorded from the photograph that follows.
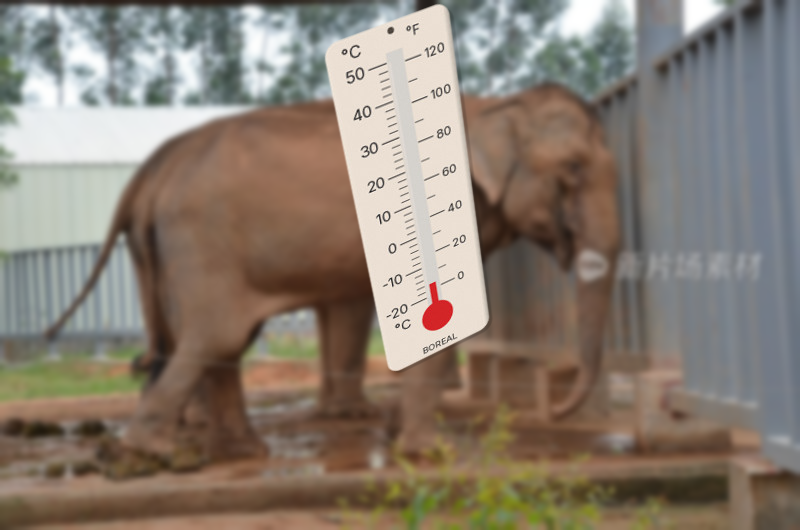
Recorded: -16 °C
